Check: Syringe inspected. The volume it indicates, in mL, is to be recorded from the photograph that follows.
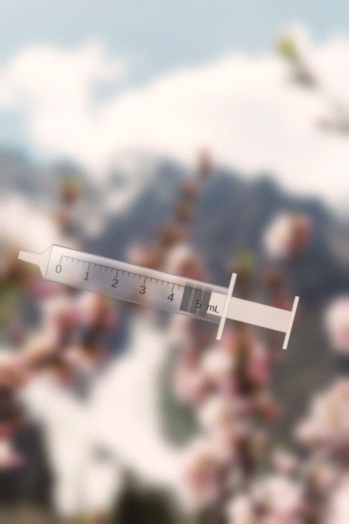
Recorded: 4.4 mL
